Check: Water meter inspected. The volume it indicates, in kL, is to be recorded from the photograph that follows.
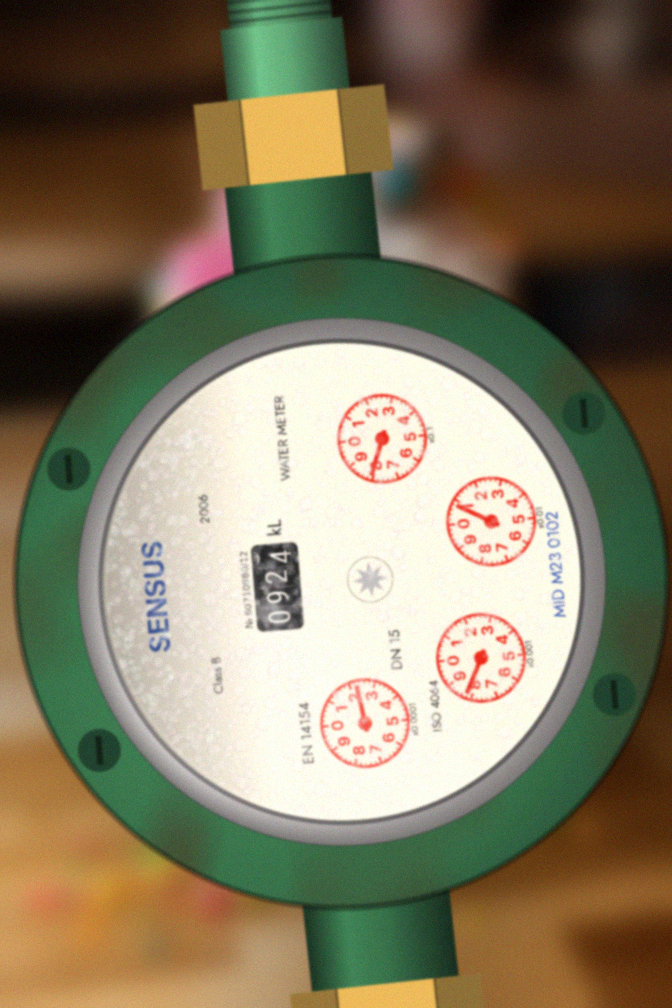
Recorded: 923.8082 kL
